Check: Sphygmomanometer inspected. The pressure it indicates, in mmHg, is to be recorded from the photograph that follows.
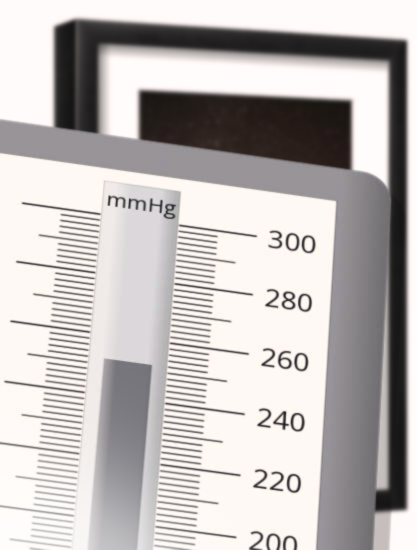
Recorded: 252 mmHg
